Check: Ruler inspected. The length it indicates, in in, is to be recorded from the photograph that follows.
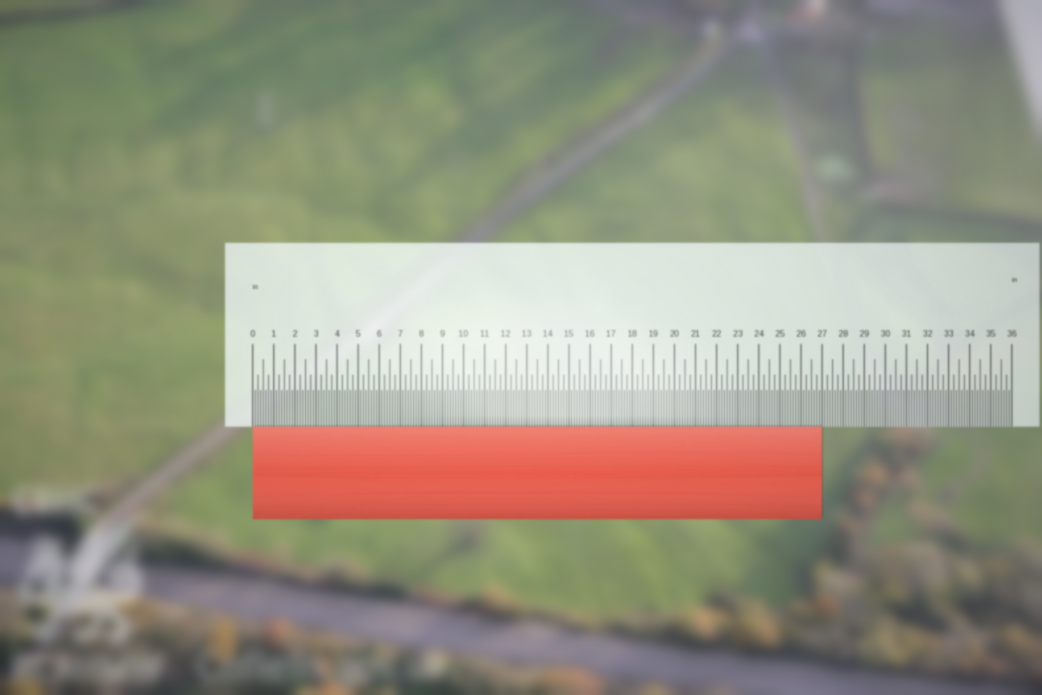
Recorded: 27 in
